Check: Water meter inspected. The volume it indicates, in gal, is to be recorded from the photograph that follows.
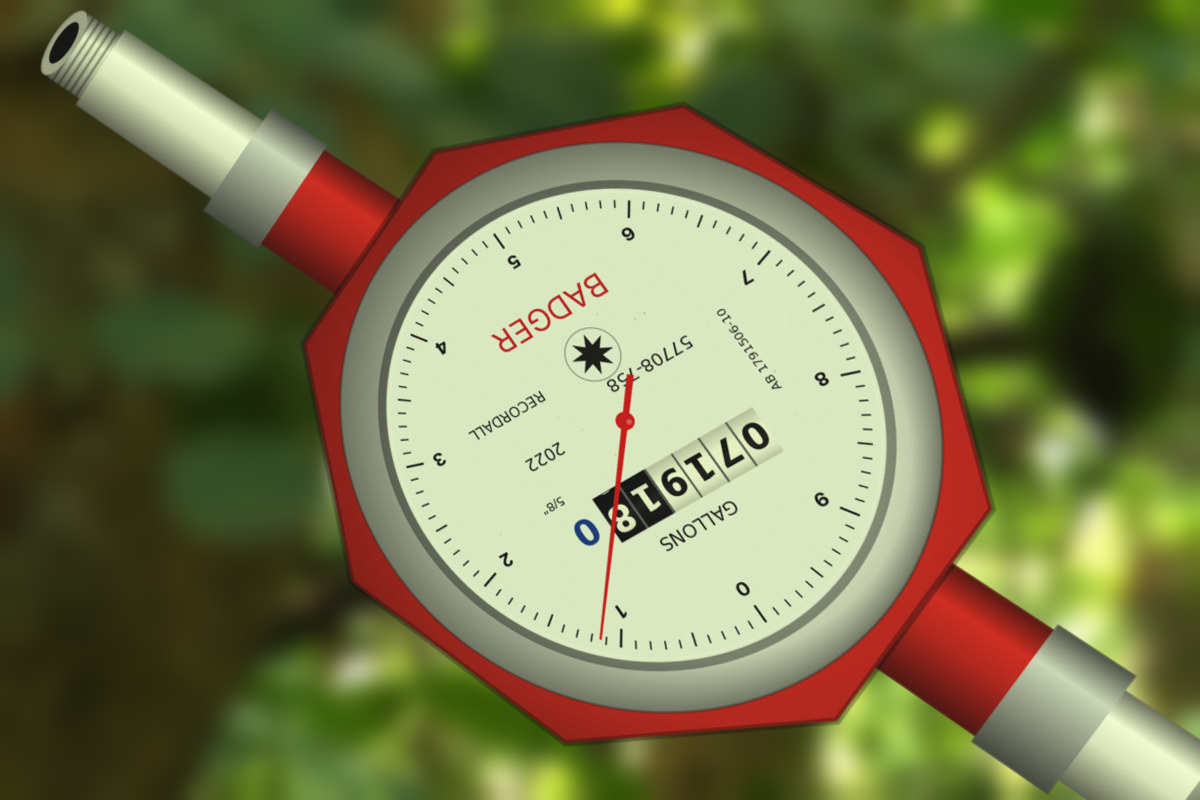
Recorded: 719181.1 gal
